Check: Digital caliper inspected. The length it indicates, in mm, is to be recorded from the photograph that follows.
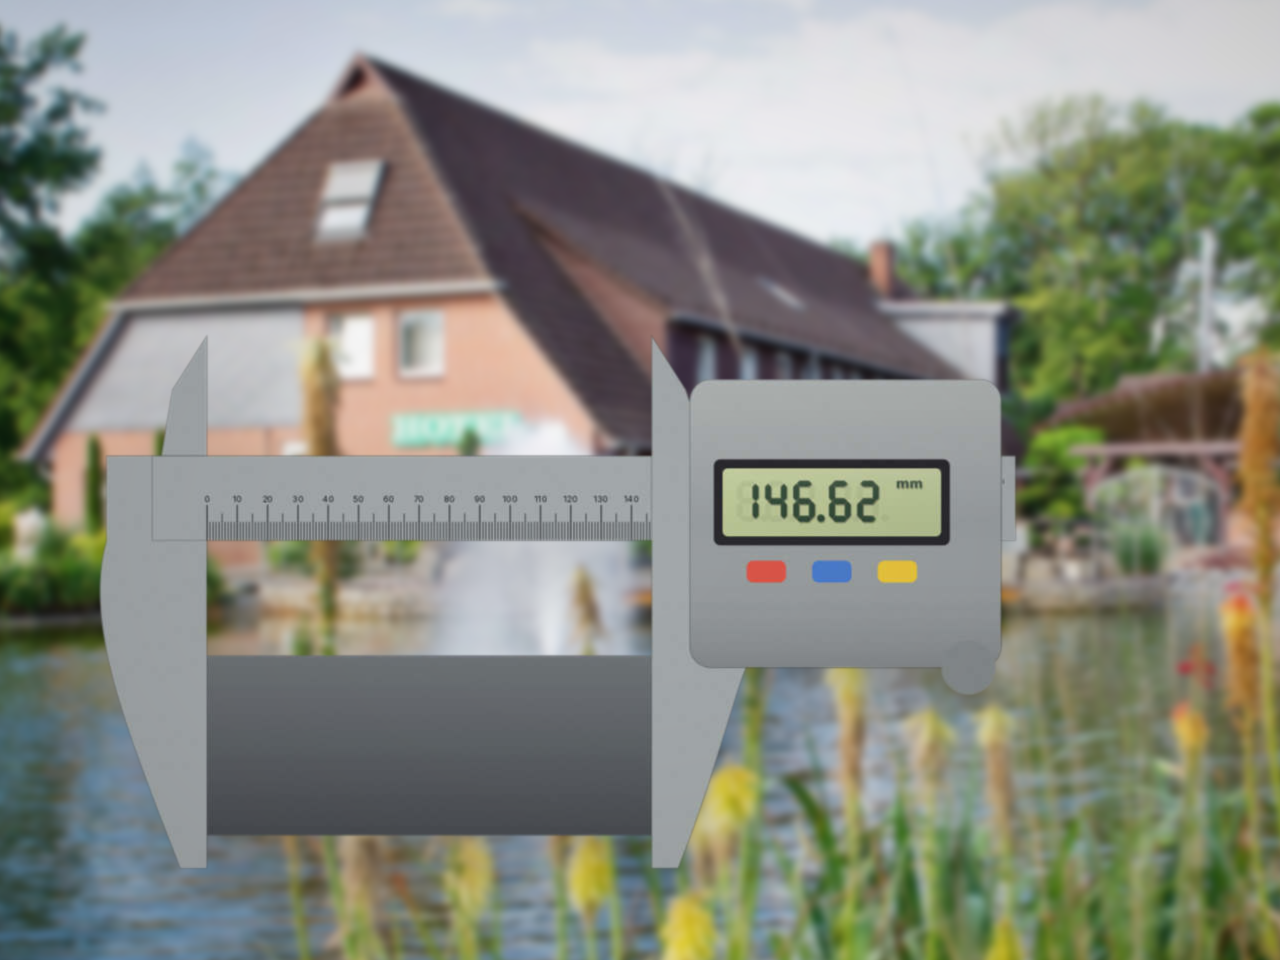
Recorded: 146.62 mm
